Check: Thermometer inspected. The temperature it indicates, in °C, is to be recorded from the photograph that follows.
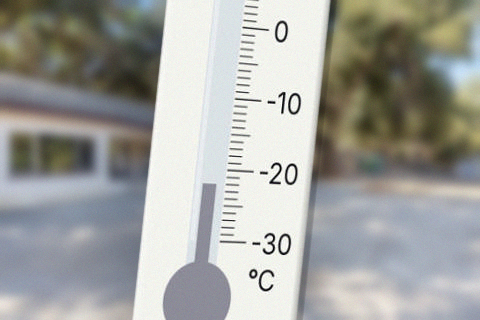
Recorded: -22 °C
